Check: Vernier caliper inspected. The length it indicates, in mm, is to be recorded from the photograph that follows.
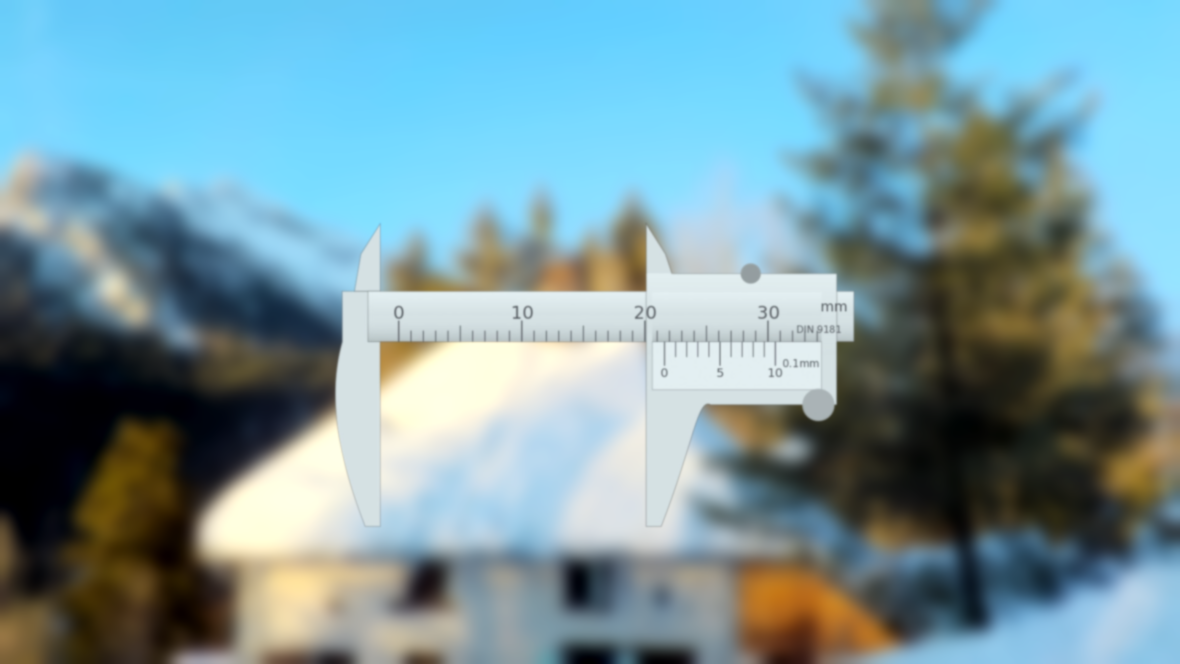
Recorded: 21.6 mm
